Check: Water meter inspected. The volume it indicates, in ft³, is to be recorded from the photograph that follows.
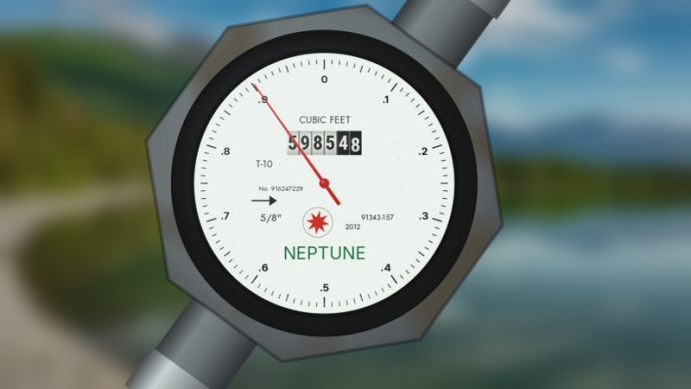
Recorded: 598547.90 ft³
